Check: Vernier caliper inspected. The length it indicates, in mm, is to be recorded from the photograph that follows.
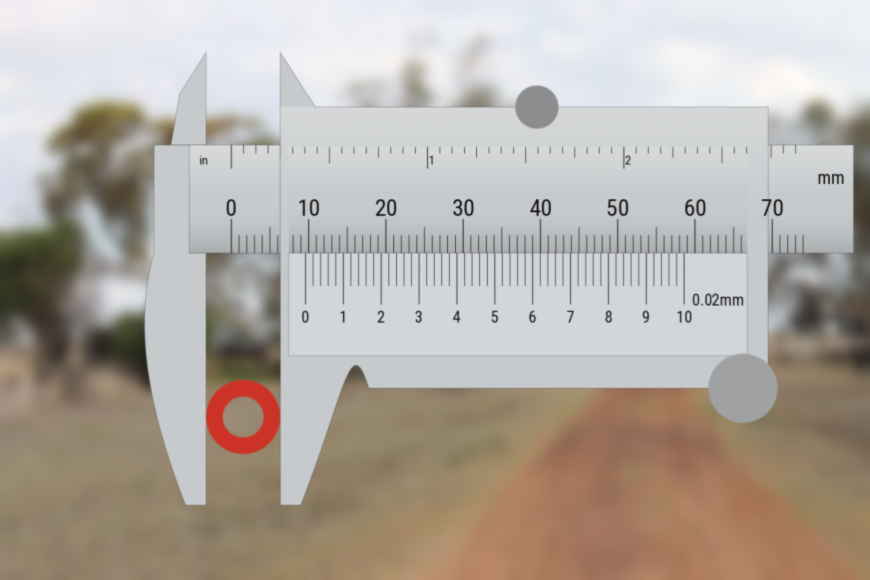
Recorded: 9.6 mm
